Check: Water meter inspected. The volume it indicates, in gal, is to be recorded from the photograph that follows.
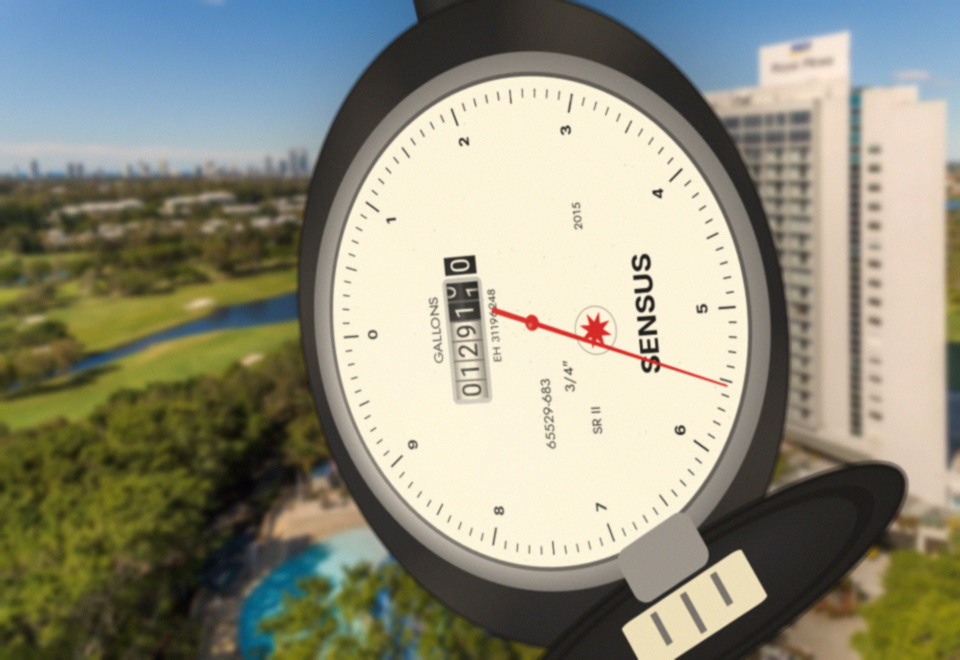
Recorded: 129105.5 gal
